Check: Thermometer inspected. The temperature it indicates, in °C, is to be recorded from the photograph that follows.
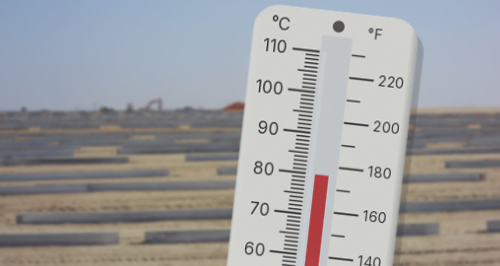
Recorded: 80 °C
